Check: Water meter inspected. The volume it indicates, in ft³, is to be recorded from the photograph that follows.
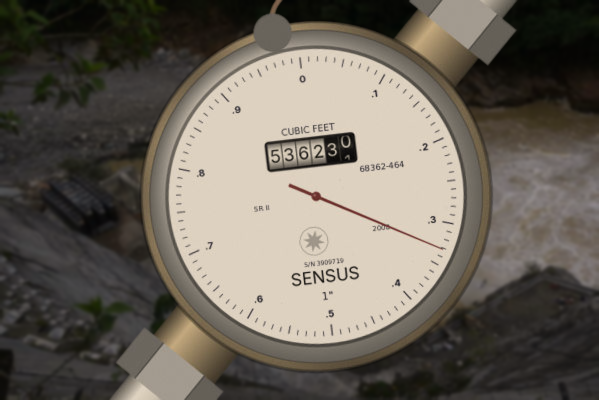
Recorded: 536230.33 ft³
